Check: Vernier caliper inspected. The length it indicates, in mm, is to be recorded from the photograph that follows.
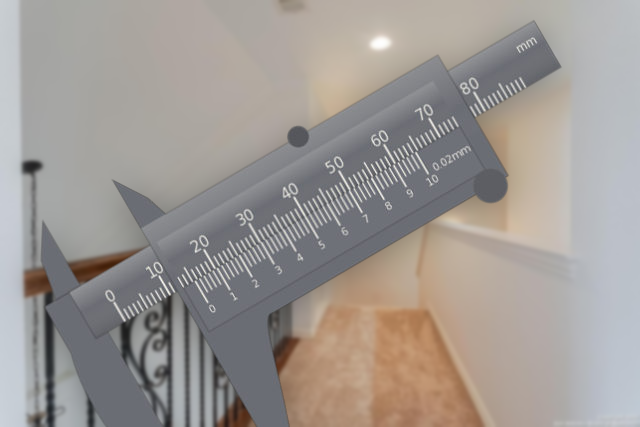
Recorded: 15.5 mm
